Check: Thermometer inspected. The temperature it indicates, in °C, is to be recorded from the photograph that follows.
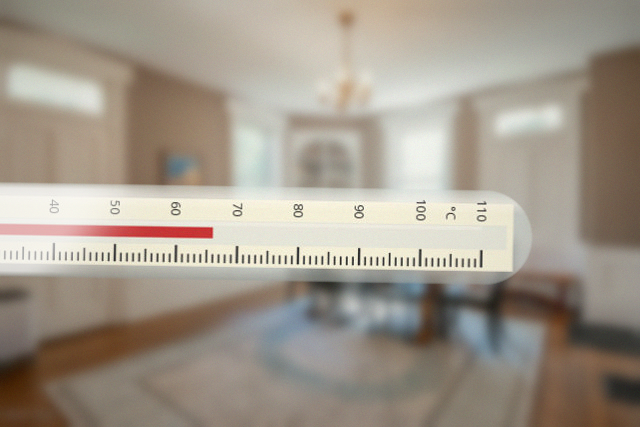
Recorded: 66 °C
